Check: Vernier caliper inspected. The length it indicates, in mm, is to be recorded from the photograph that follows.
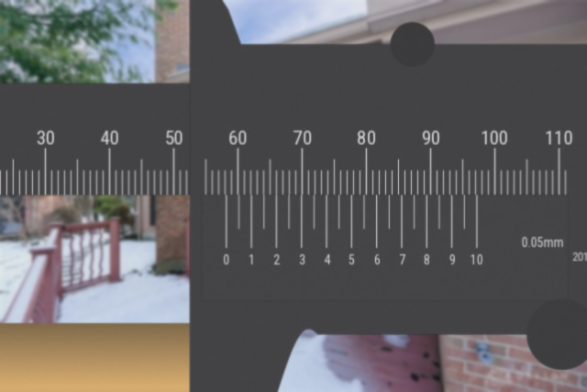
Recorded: 58.2 mm
